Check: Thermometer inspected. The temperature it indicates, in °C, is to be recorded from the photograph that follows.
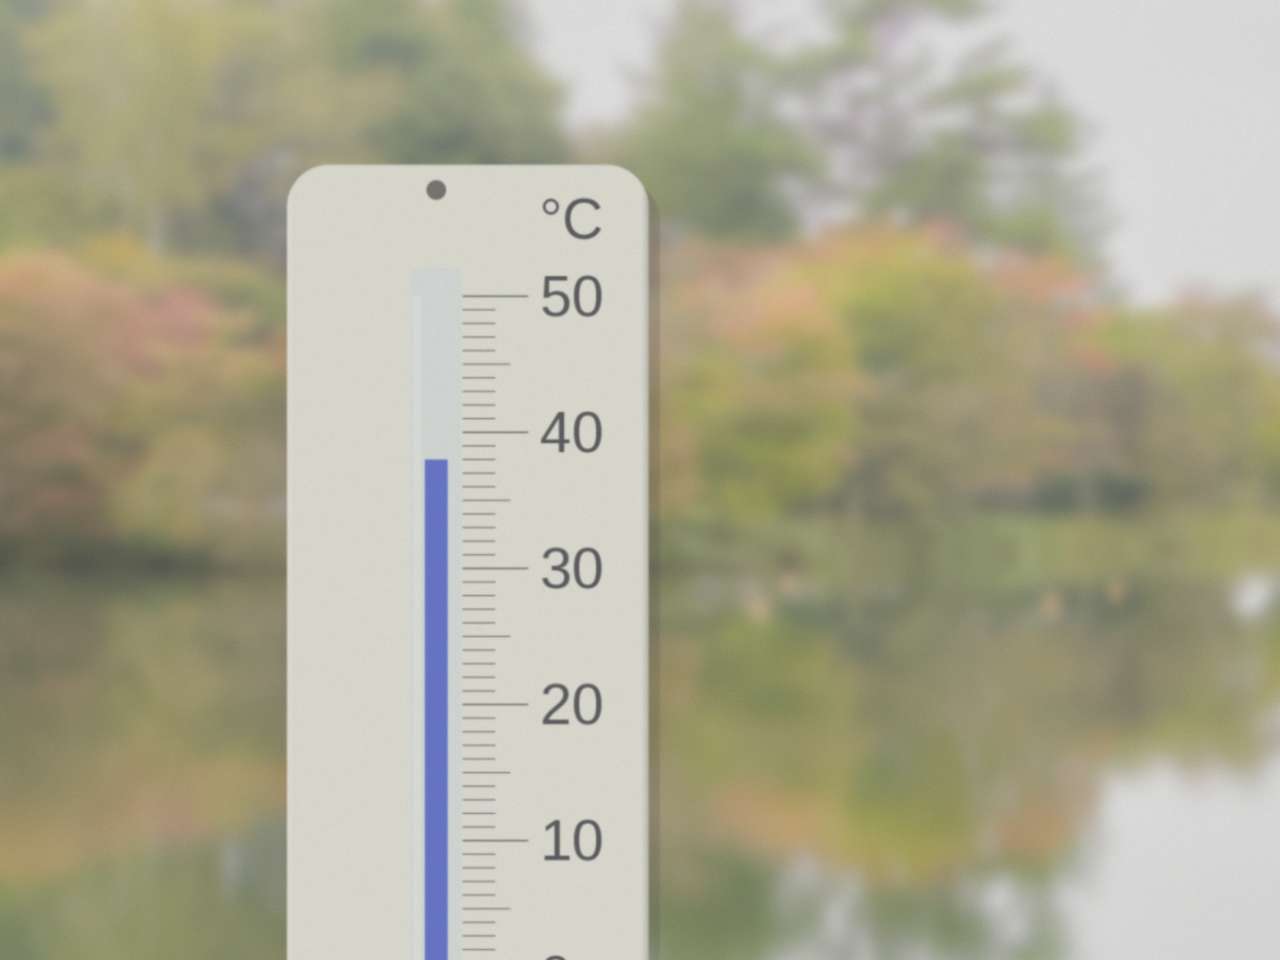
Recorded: 38 °C
